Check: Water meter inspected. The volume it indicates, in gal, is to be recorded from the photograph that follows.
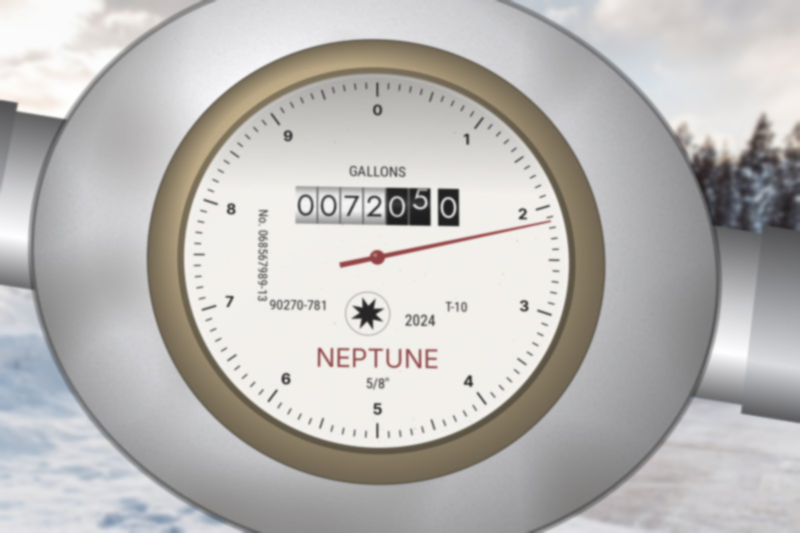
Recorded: 72052.1 gal
